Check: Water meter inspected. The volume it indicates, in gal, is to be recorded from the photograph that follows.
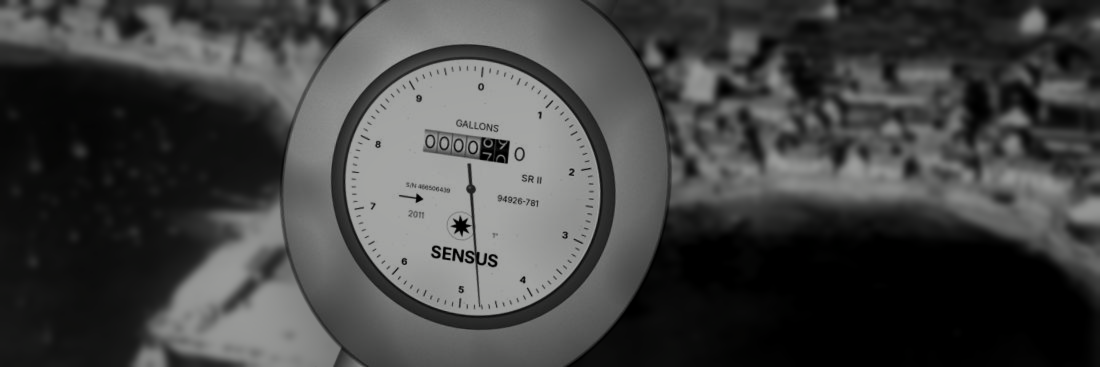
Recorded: 694.7 gal
